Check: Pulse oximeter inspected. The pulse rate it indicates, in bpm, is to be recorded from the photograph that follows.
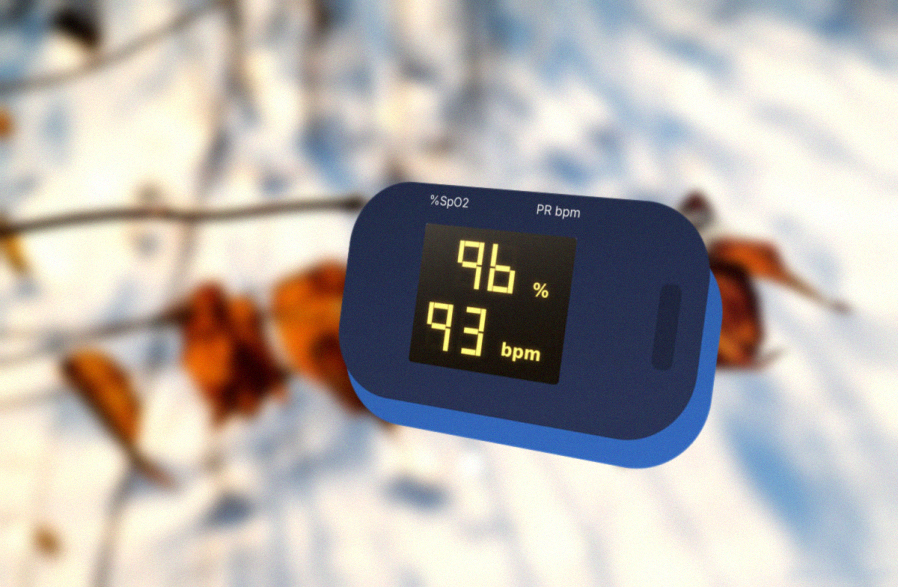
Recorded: 93 bpm
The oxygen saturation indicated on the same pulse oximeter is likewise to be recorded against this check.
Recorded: 96 %
